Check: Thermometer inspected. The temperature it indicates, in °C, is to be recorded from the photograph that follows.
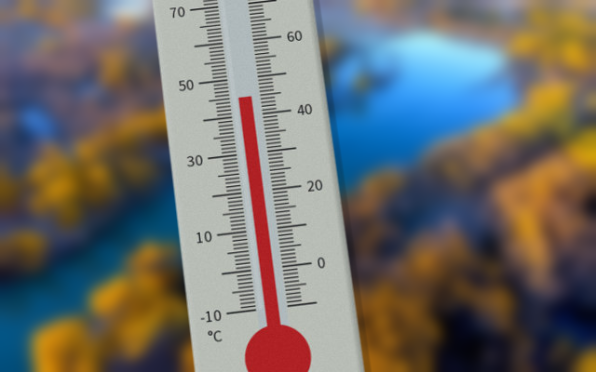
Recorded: 45 °C
